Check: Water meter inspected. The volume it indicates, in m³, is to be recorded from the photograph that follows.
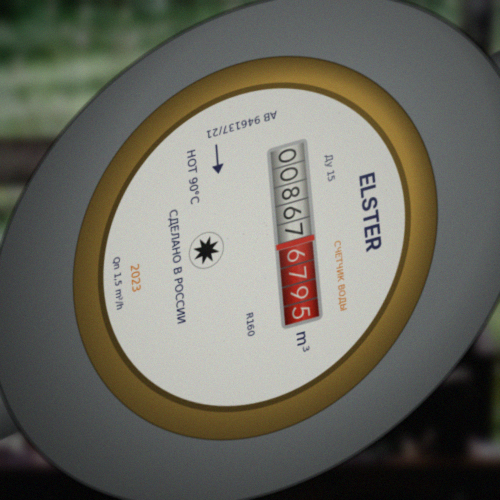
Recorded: 867.6795 m³
